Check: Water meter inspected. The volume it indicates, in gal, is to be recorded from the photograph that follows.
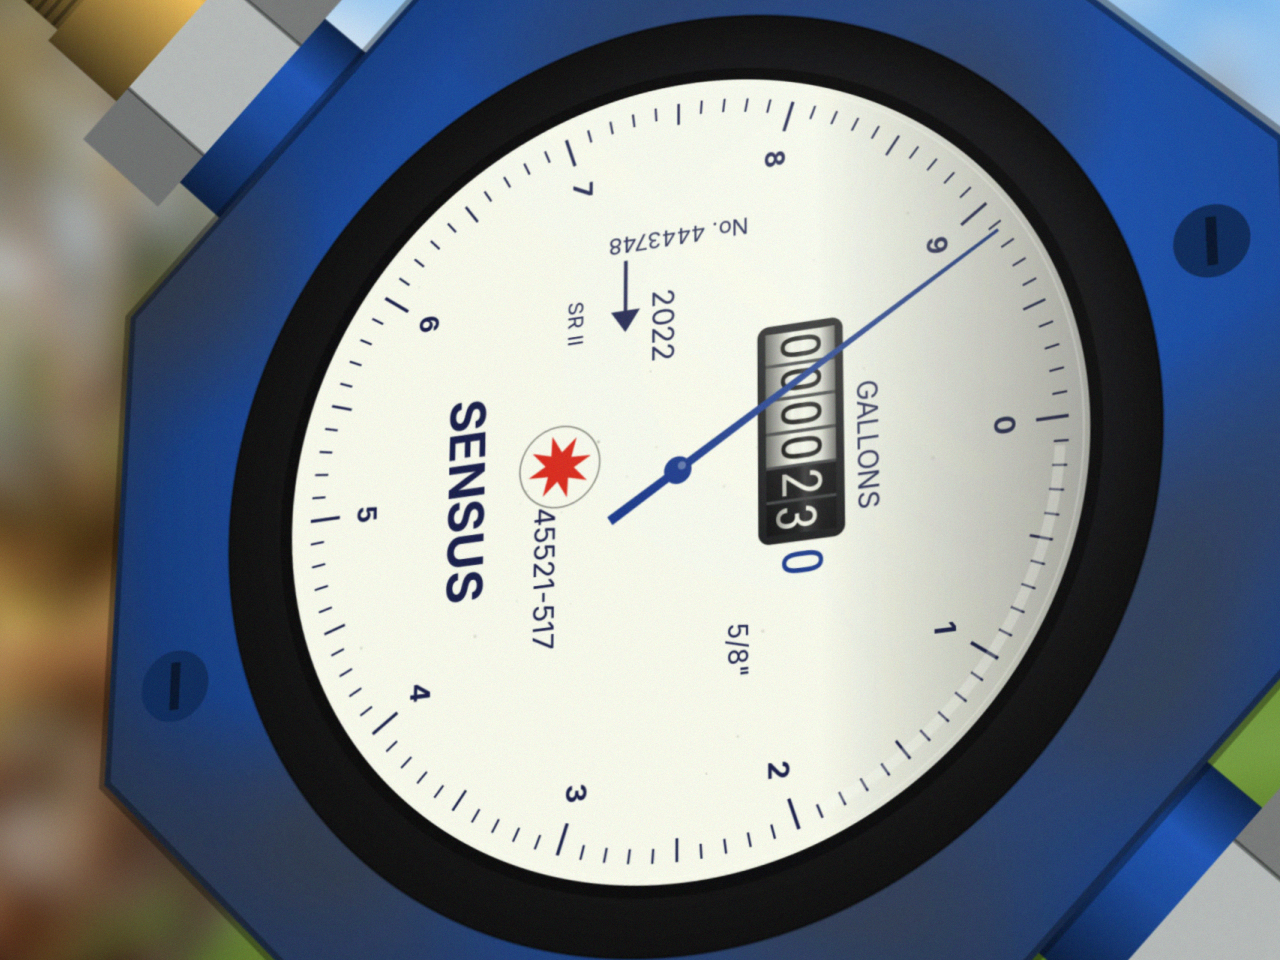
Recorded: 229.1 gal
